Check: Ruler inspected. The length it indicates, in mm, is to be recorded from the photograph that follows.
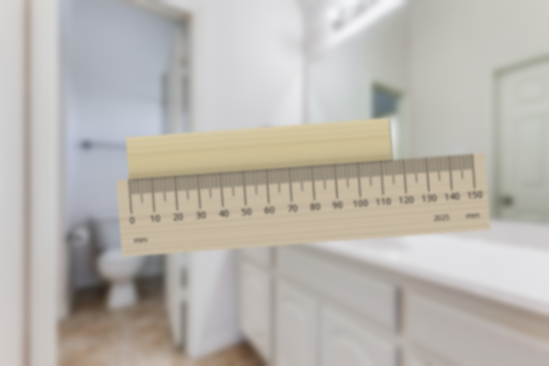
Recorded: 115 mm
